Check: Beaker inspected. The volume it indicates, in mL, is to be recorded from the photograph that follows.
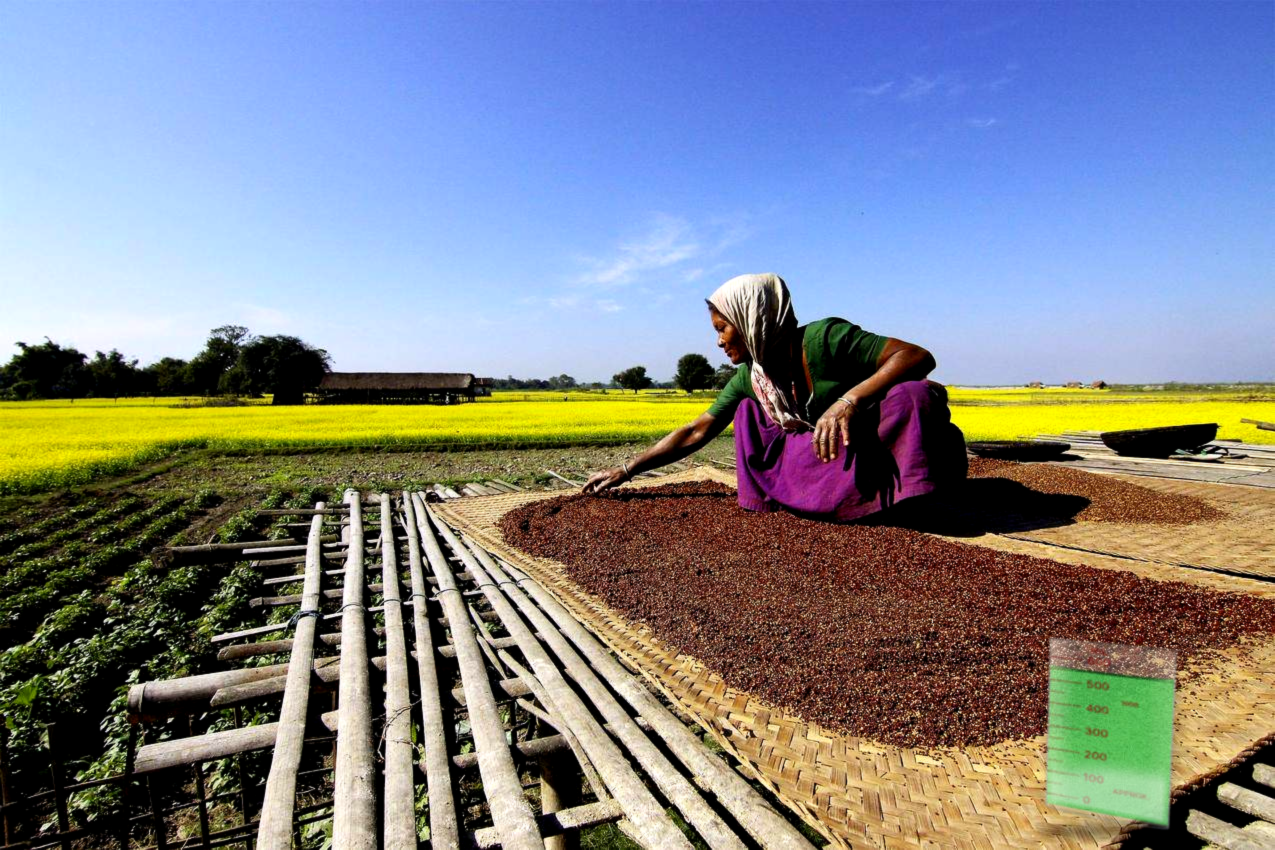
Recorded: 550 mL
